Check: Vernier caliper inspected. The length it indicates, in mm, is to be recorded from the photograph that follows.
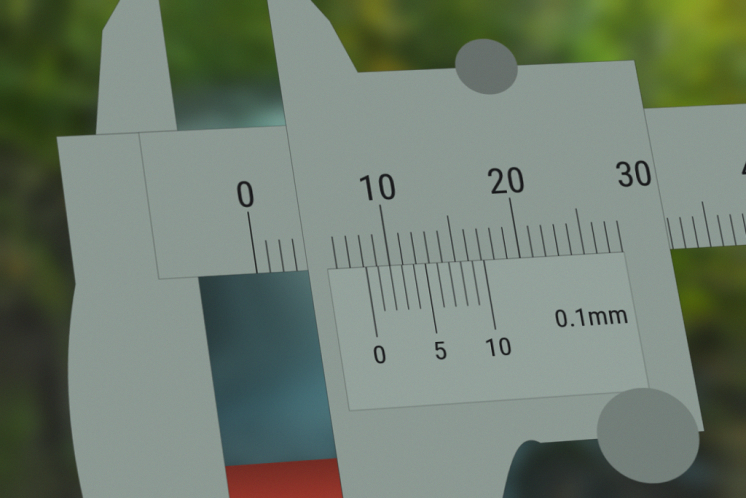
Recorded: 8.2 mm
